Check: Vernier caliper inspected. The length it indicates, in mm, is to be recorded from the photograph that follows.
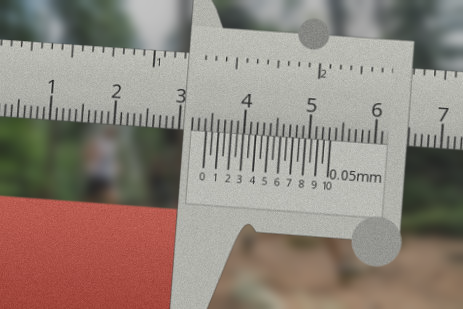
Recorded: 34.2 mm
